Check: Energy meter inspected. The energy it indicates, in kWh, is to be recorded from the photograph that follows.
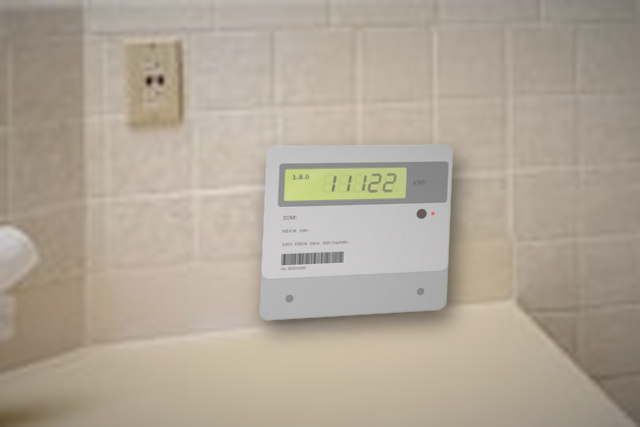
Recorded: 11122 kWh
